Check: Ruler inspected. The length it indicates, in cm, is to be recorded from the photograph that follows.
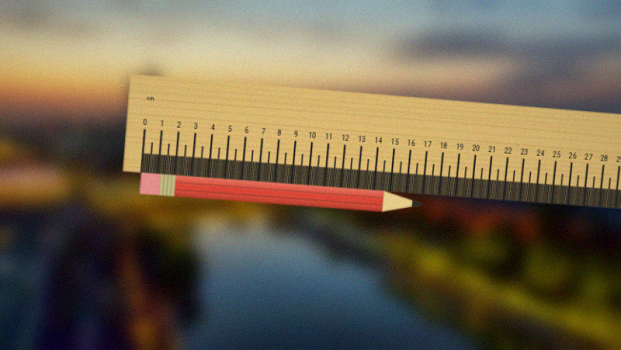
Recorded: 17 cm
